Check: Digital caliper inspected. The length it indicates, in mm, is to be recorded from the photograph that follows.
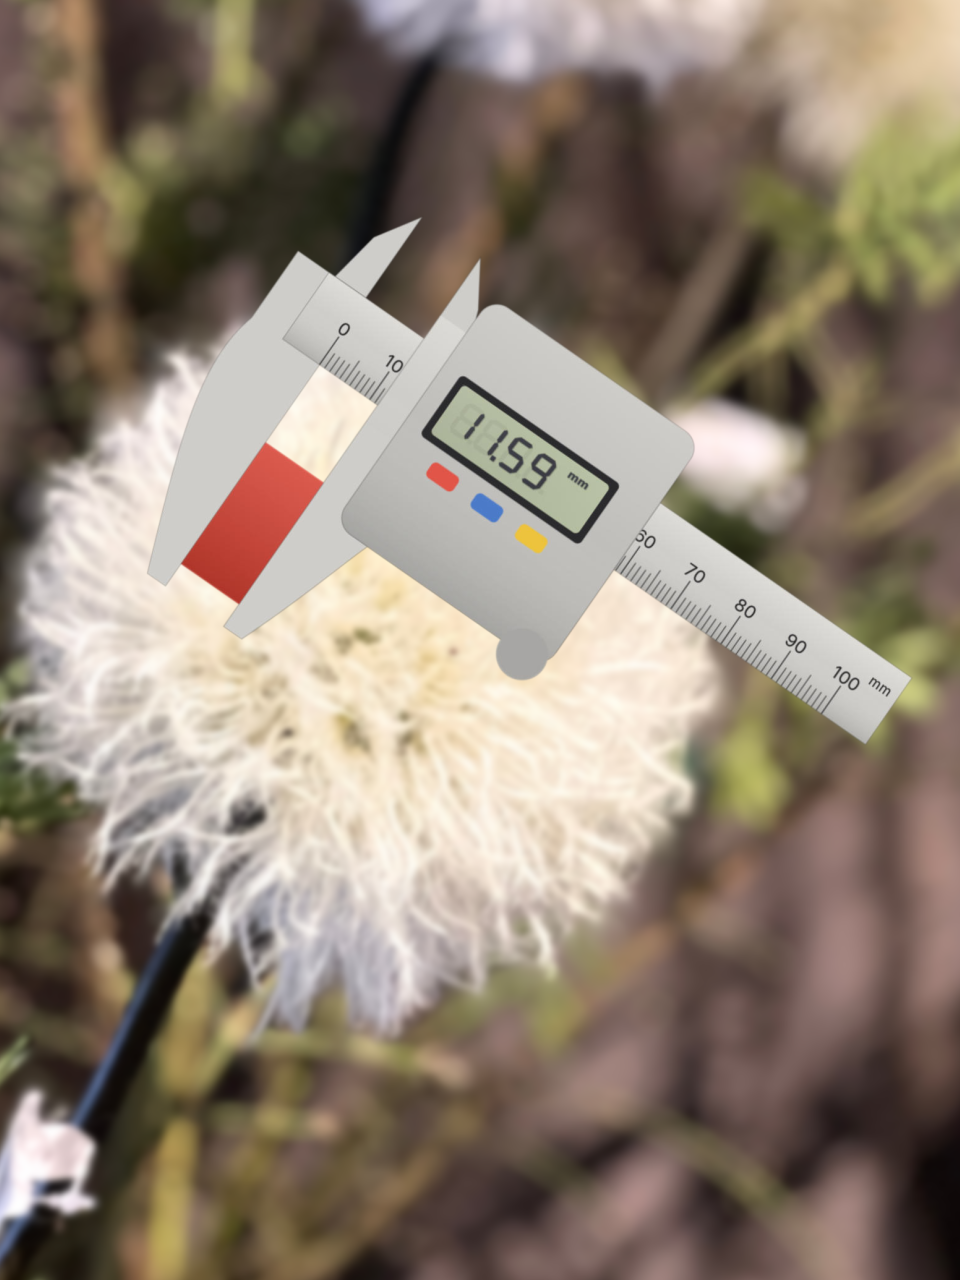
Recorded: 11.59 mm
